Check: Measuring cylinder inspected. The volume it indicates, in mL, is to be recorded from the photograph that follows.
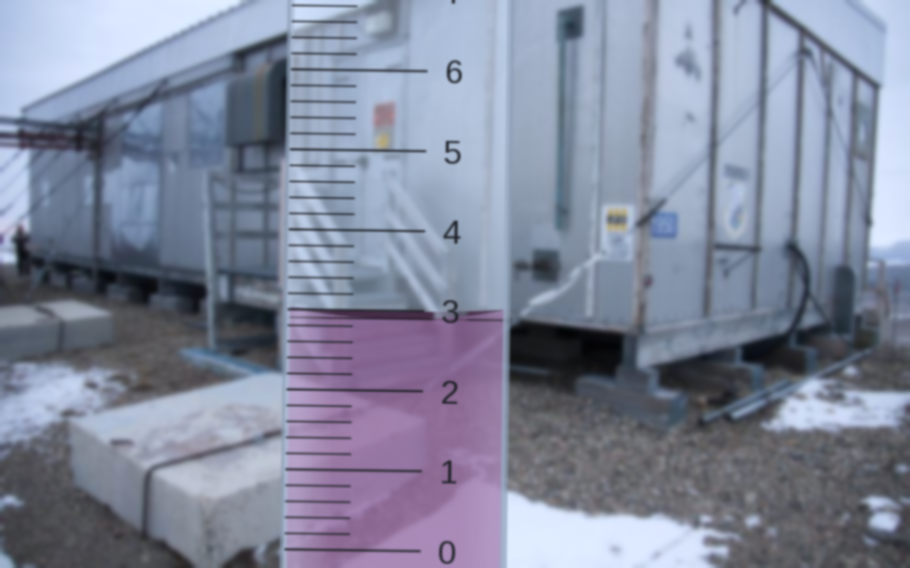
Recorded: 2.9 mL
